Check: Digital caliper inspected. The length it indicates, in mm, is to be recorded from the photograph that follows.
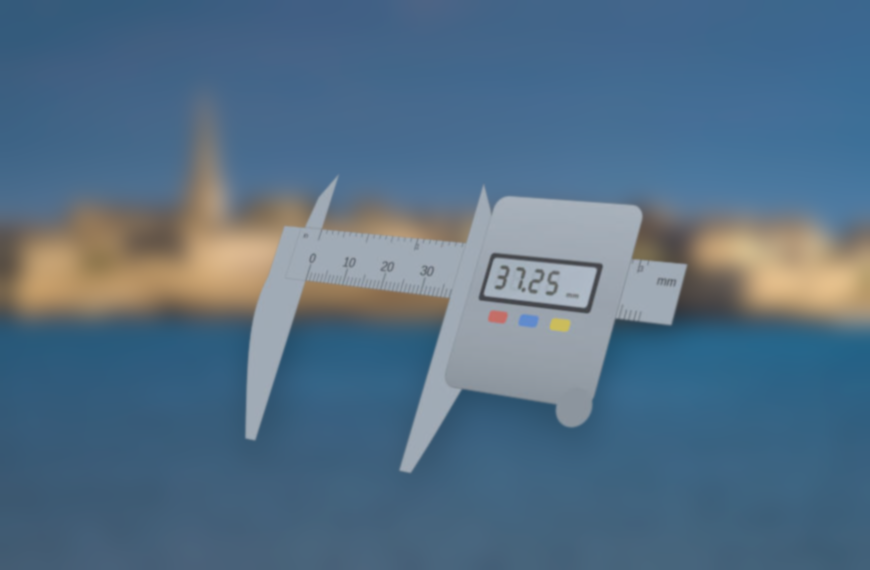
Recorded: 37.25 mm
